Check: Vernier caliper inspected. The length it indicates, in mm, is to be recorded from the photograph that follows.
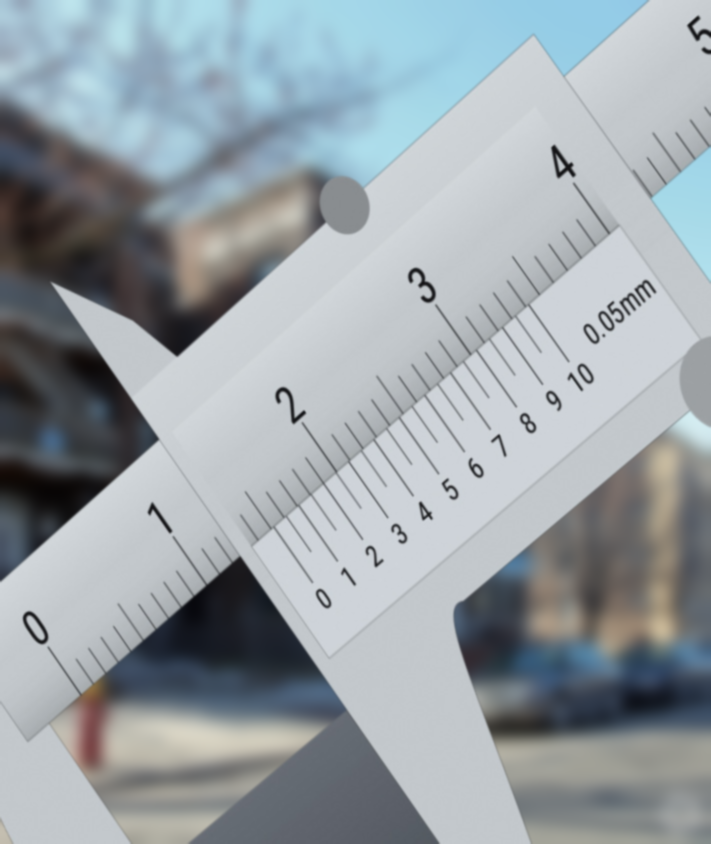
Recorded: 15.2 mm
